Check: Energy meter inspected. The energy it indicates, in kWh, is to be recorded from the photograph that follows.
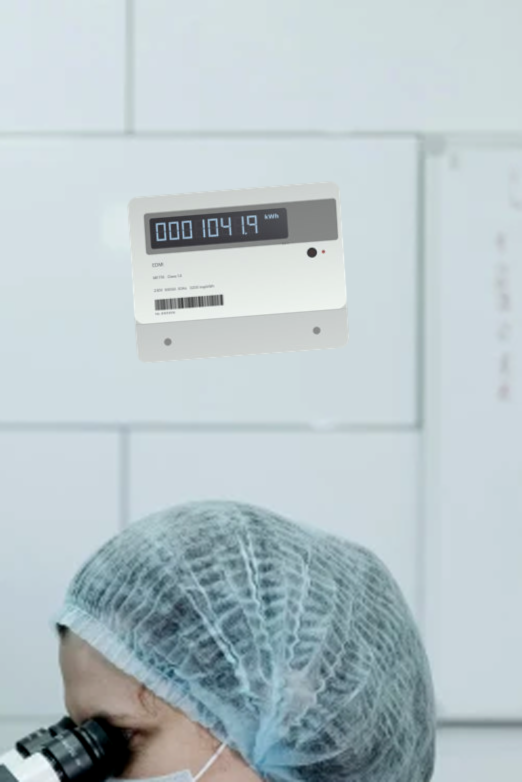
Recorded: 1041.9 kWh
